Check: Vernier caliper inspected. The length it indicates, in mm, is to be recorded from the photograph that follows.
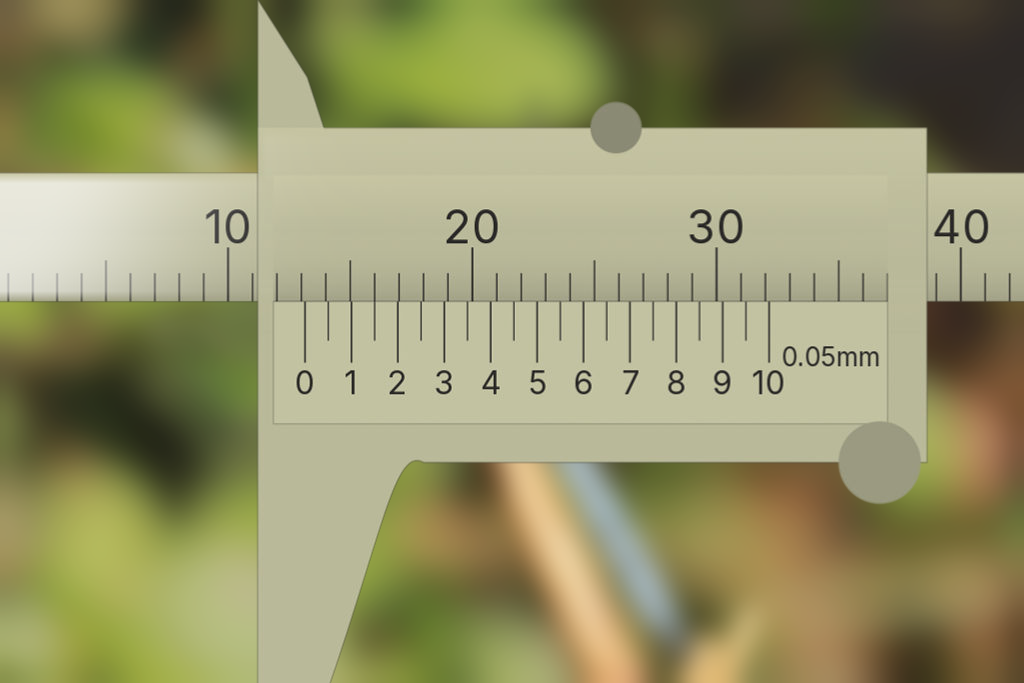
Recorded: 13.15 mm
